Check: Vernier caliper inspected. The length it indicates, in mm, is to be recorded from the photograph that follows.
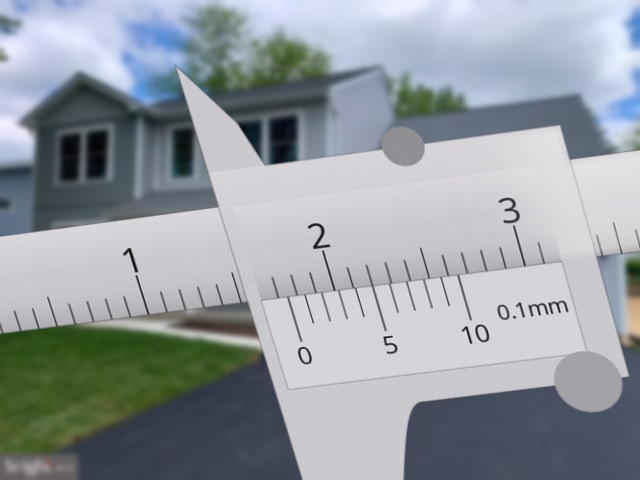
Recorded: 17.5 mm
